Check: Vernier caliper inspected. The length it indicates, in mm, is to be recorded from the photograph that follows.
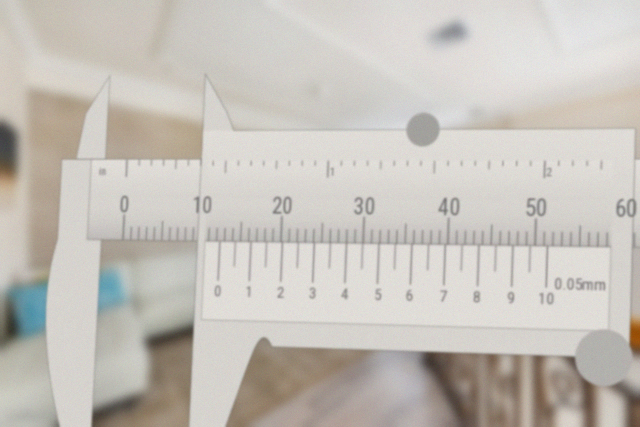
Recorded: 12.4 mm
